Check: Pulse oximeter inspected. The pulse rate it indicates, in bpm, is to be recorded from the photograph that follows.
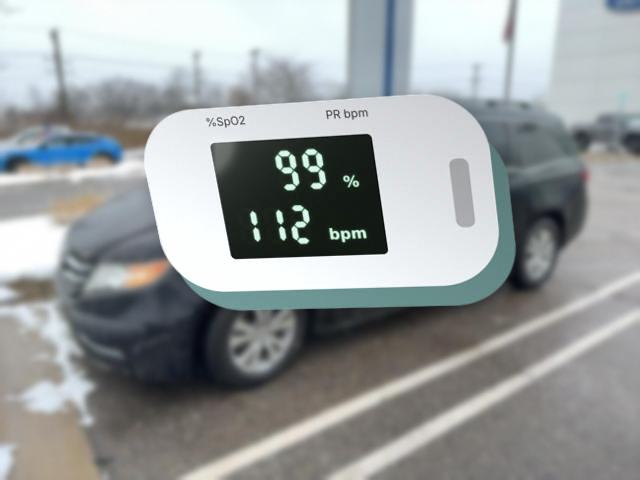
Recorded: 112 bpm
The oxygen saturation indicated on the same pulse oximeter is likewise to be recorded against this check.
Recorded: 99 %
